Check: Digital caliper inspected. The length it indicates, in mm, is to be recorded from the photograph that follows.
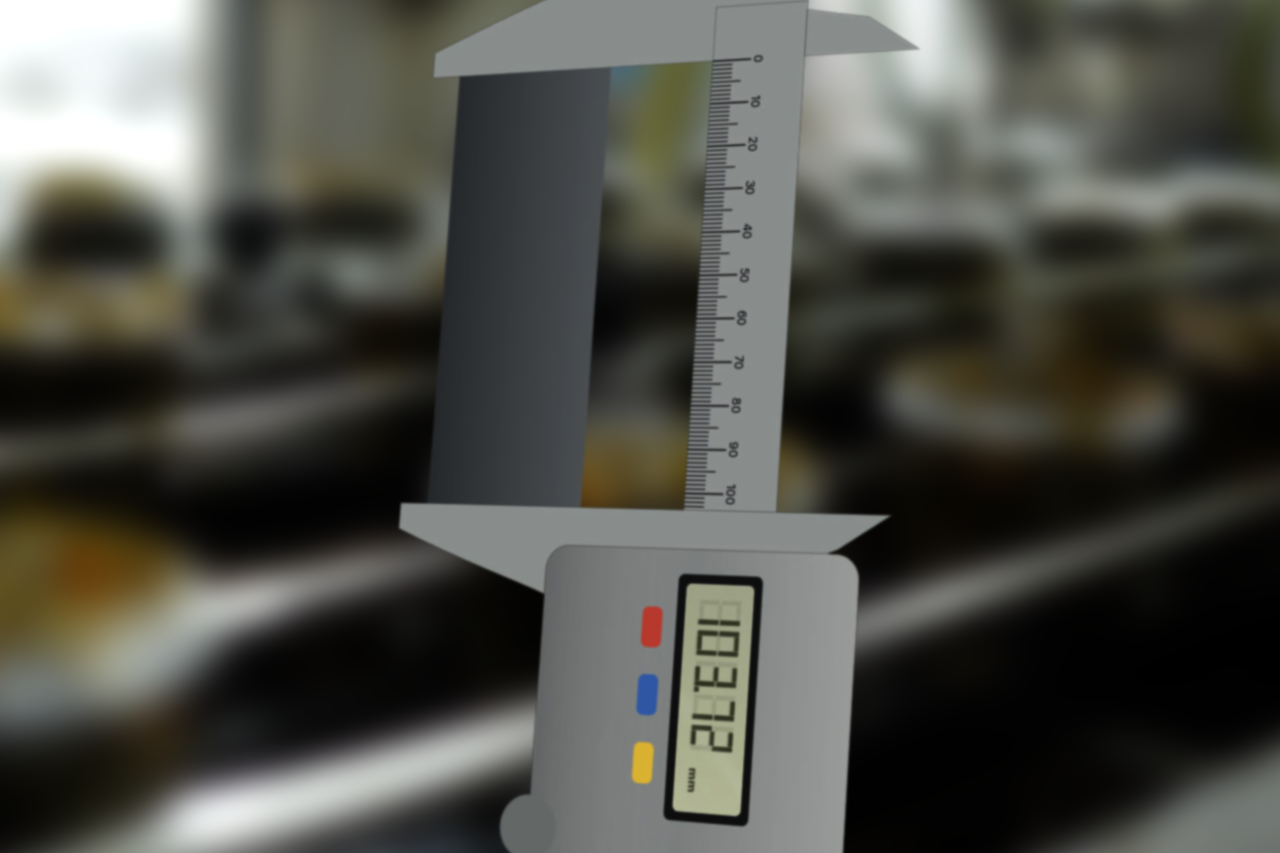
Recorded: 103.72 mm
